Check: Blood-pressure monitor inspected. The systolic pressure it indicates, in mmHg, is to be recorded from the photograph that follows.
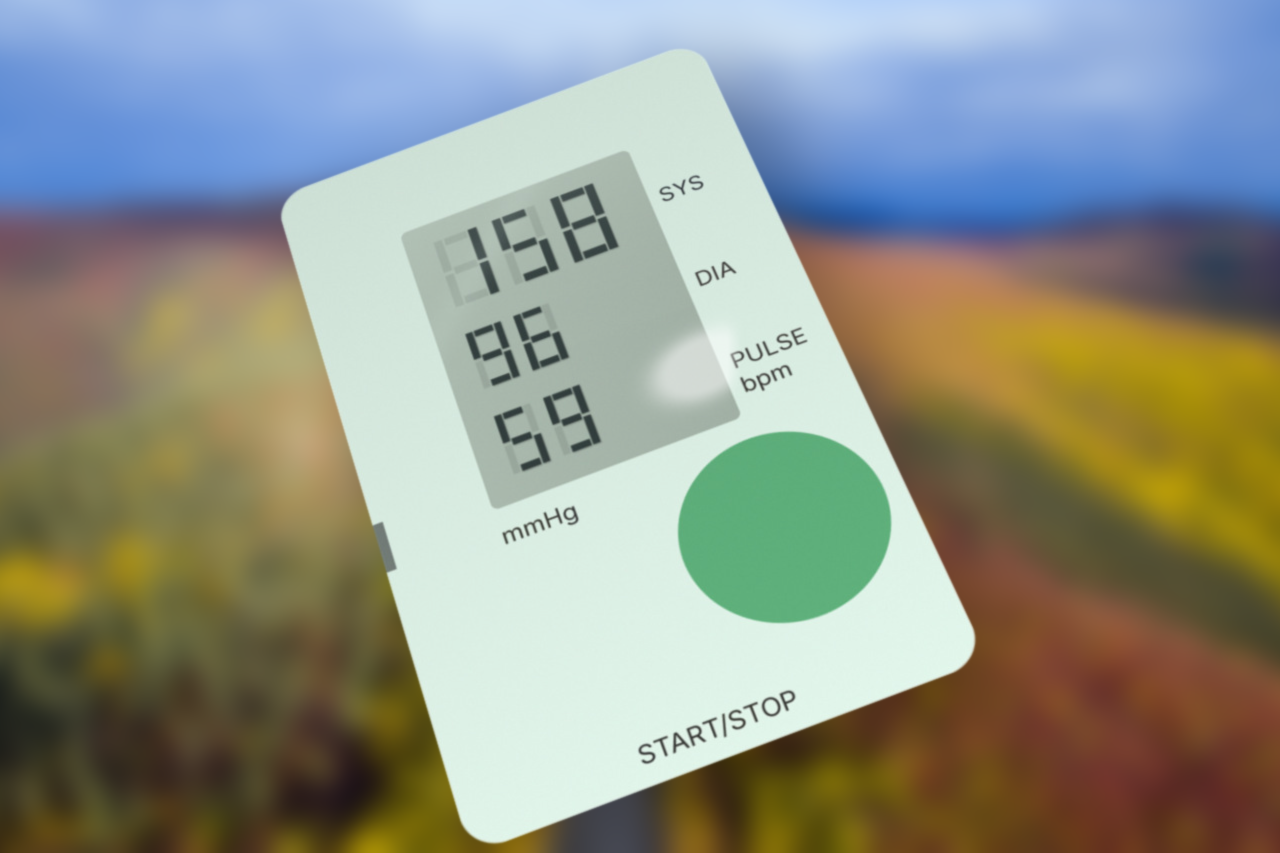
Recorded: 158 mmHg
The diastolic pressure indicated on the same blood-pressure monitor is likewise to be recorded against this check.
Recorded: 96 mmHg
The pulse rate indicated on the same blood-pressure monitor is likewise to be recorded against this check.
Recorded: 59 bpm
